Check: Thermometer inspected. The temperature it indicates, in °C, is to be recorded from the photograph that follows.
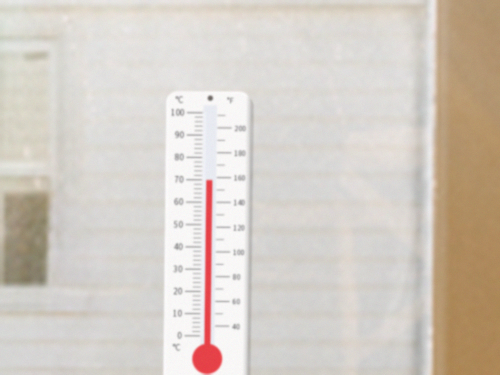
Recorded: 70 °C
